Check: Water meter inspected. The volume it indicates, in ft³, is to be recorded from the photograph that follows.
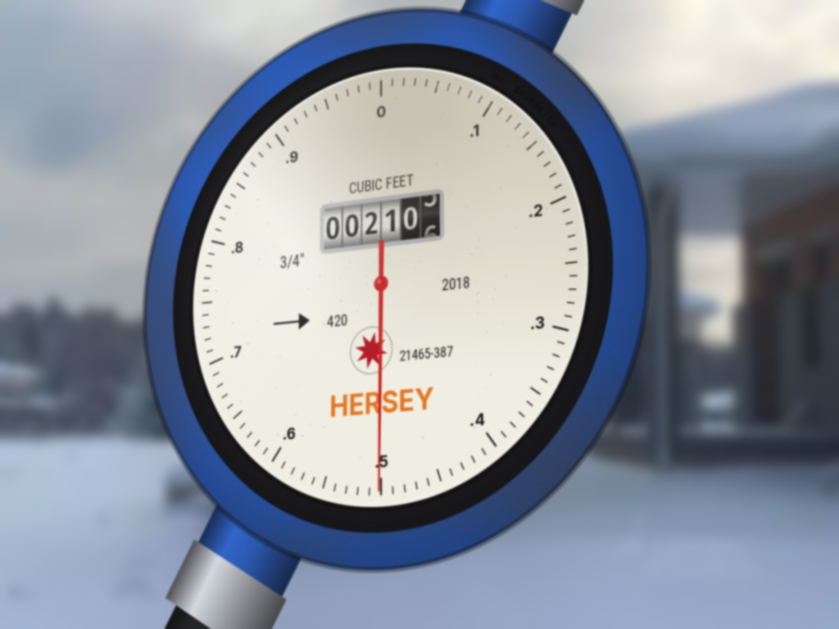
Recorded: 2105.50 ft³
